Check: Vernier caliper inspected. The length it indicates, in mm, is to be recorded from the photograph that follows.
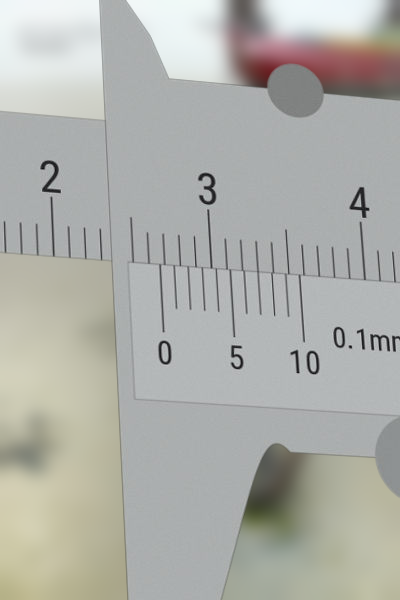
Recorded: 26.7 mm
